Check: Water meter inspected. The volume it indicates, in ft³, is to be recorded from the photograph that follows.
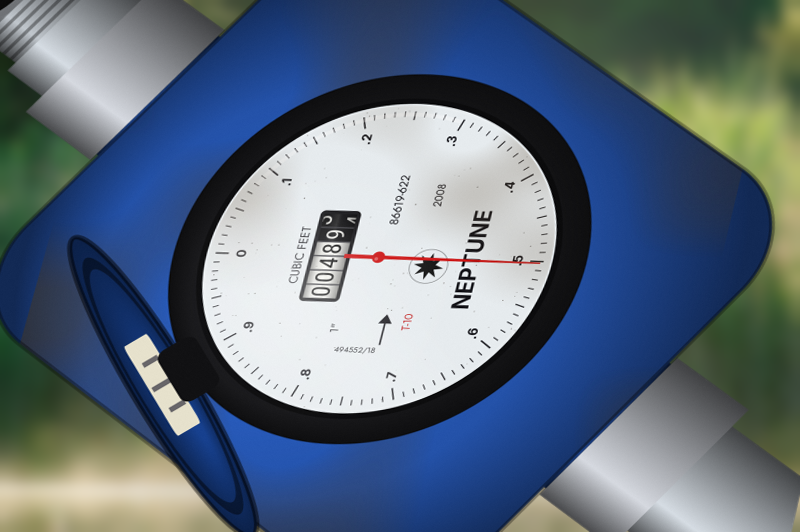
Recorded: 4893.50 ft³
